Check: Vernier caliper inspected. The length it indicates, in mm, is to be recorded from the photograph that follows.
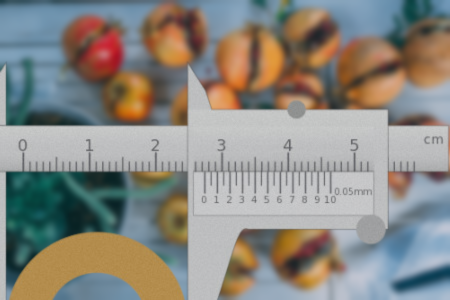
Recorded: 27.4 mm
